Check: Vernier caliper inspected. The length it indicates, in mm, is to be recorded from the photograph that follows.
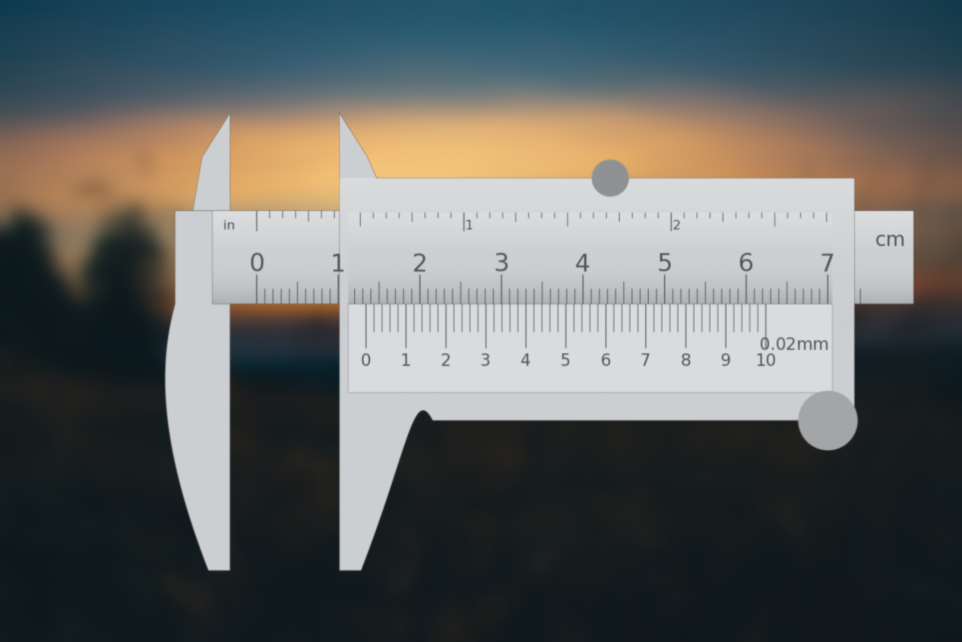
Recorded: 13.4 mm
